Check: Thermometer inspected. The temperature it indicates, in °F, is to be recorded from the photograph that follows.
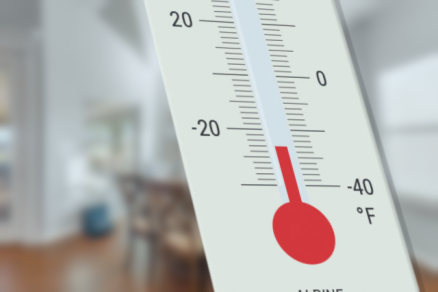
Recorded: -26 °F
